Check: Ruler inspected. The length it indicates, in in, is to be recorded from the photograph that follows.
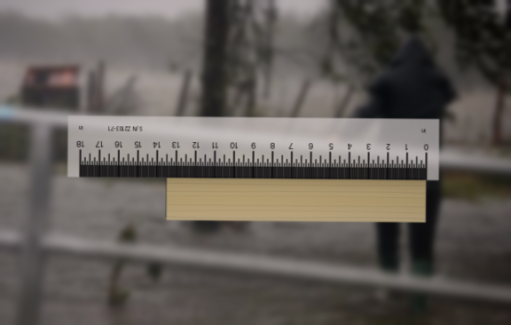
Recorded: 13.5 in
